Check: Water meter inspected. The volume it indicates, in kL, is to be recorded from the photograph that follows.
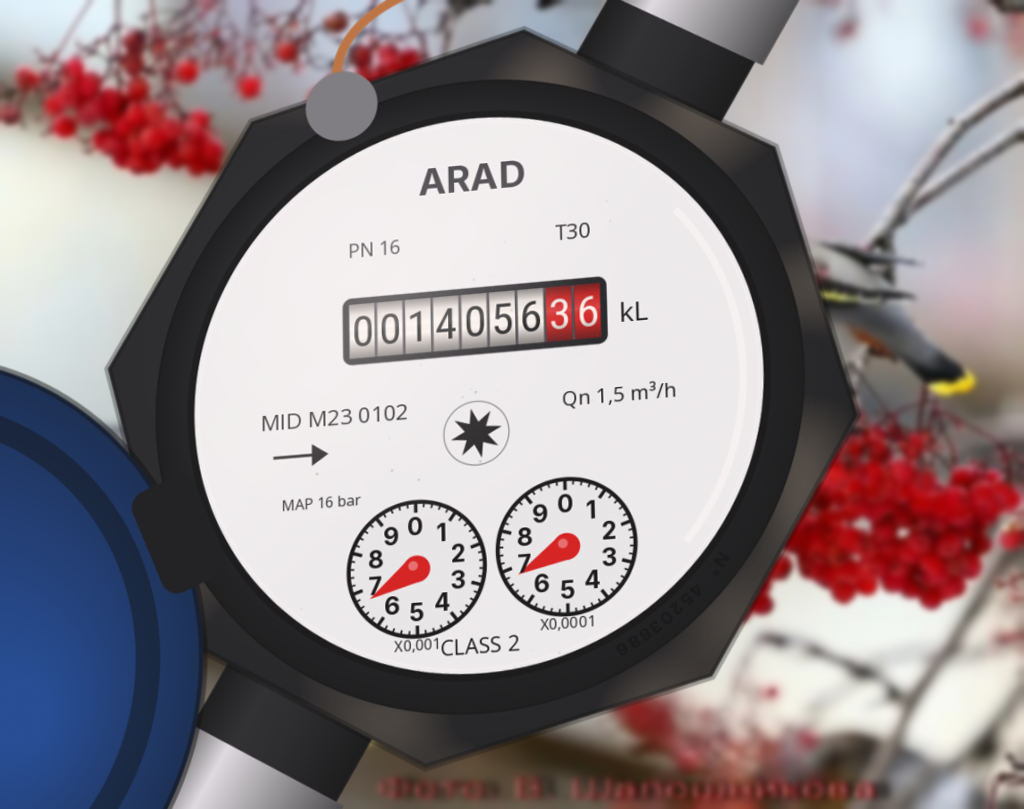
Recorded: 14056.3666 kL
